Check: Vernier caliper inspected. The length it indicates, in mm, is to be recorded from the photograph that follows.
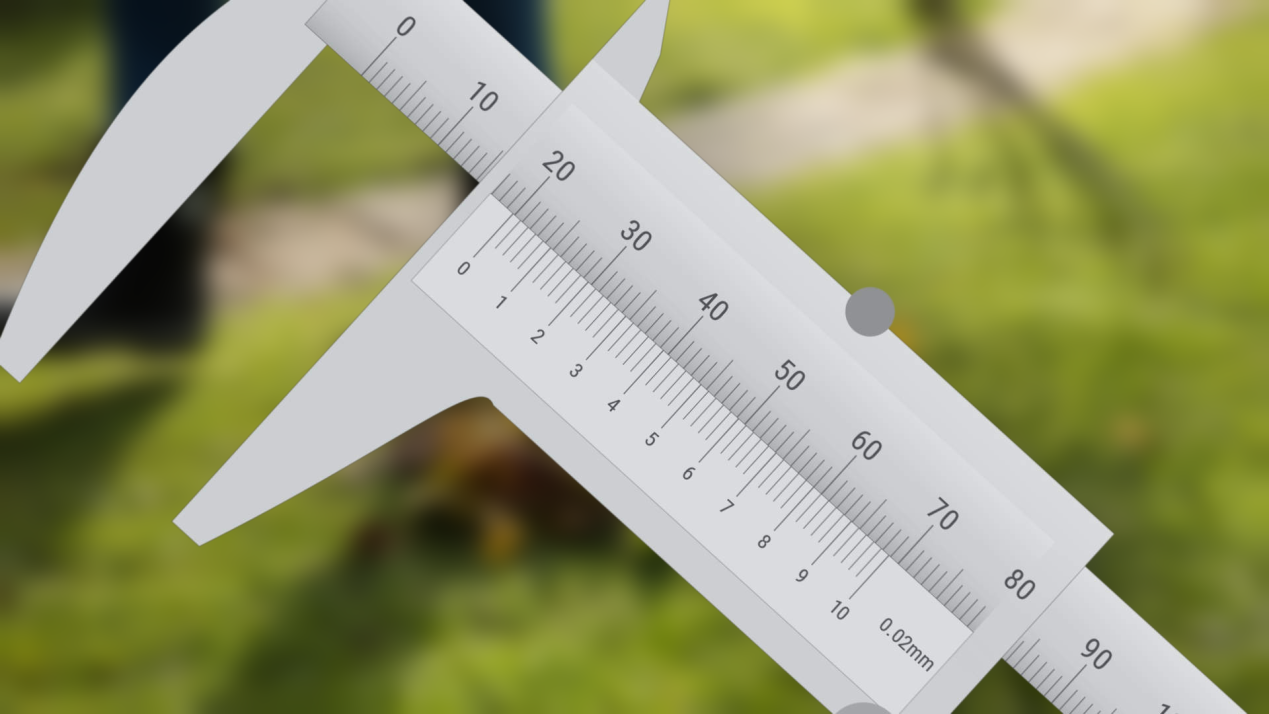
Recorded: 19.8 mm
